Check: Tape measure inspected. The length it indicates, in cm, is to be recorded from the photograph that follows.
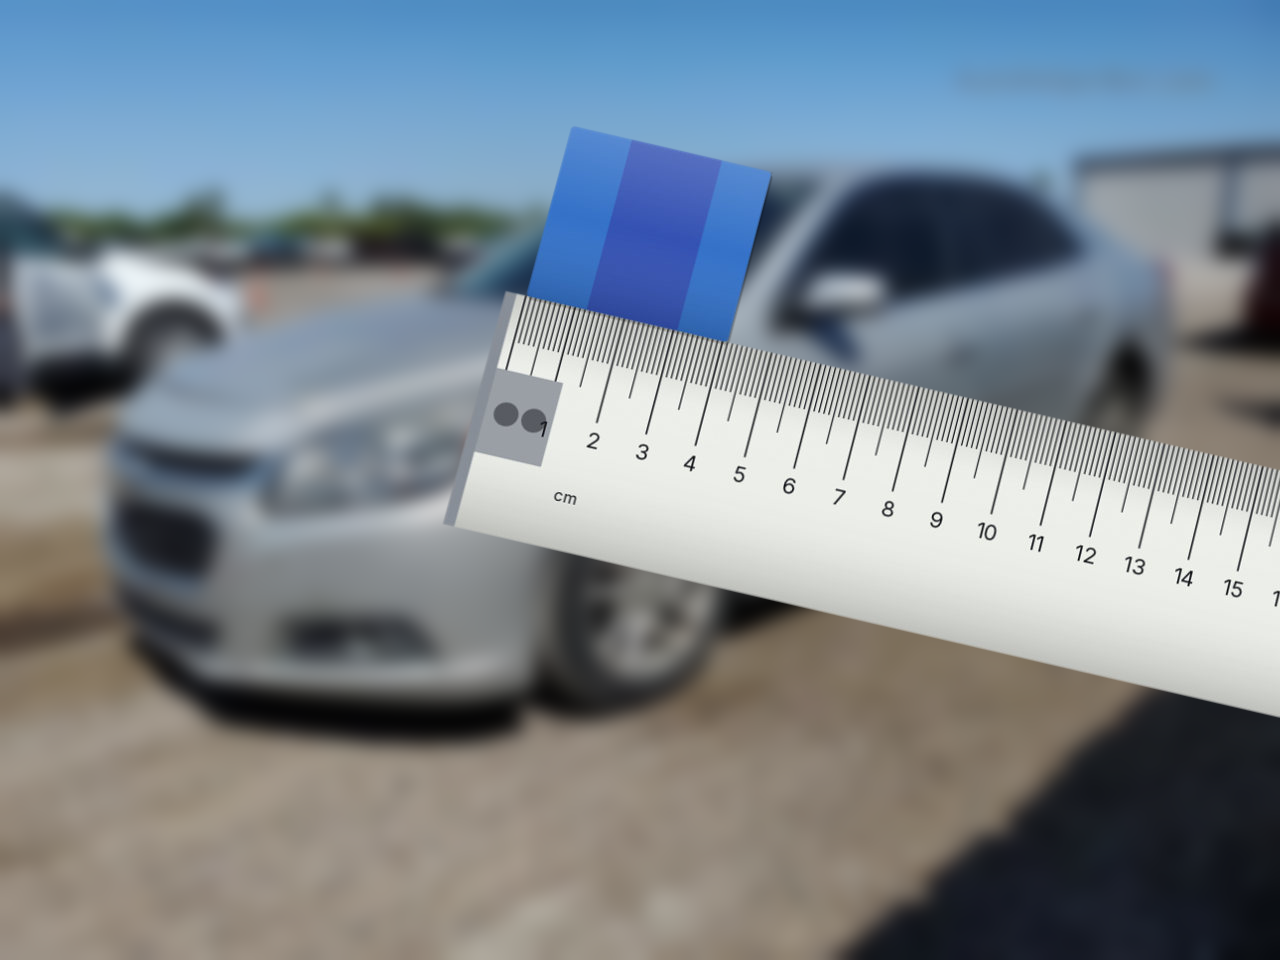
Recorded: 4.1 cm
